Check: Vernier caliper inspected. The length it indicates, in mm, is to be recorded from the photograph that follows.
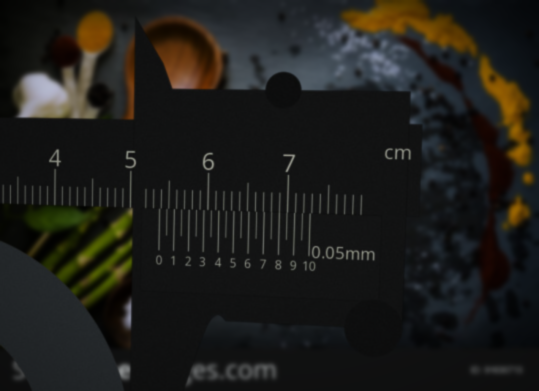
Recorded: 53.8 mm
